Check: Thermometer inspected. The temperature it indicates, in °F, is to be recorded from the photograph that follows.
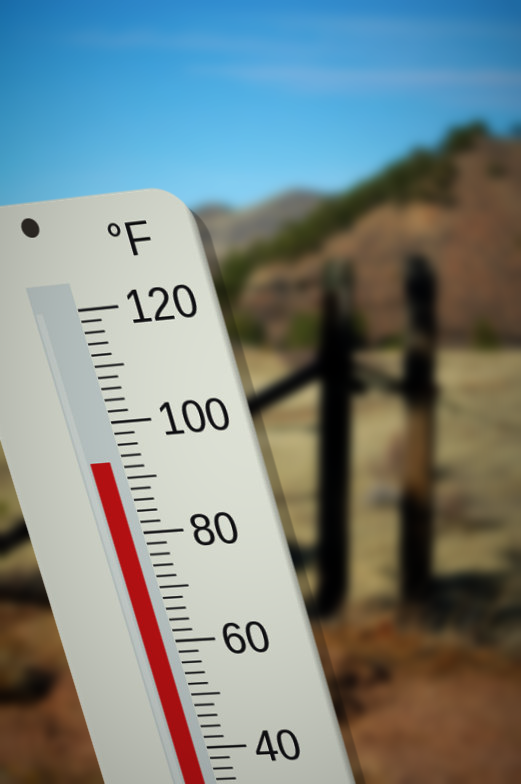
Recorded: 93 °F
